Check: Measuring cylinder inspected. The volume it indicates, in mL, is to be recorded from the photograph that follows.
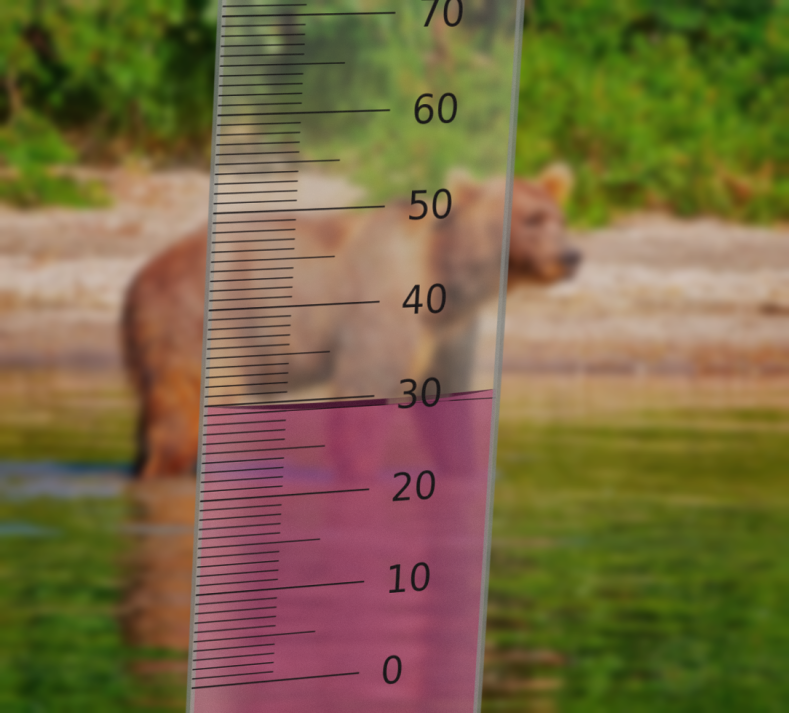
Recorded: 29 mL
